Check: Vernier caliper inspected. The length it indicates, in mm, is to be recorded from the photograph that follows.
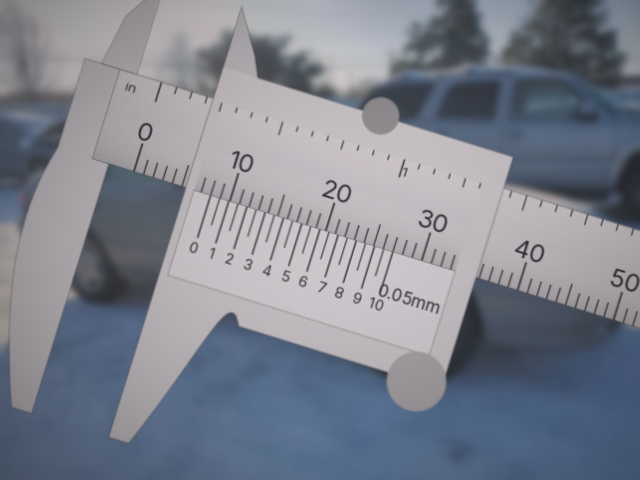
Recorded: 8.0 mm
